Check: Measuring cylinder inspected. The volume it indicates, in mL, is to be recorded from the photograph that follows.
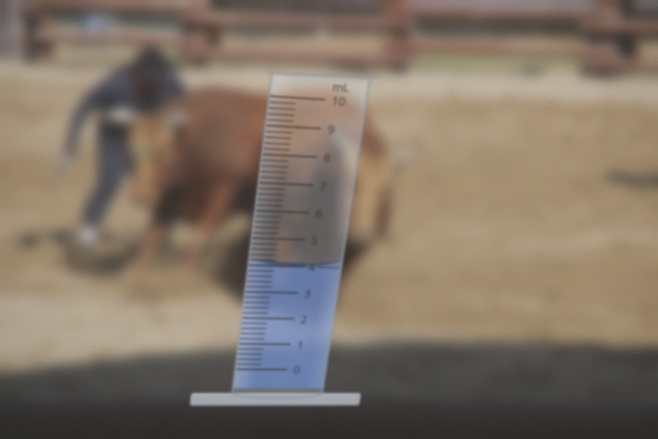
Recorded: 4 mL
